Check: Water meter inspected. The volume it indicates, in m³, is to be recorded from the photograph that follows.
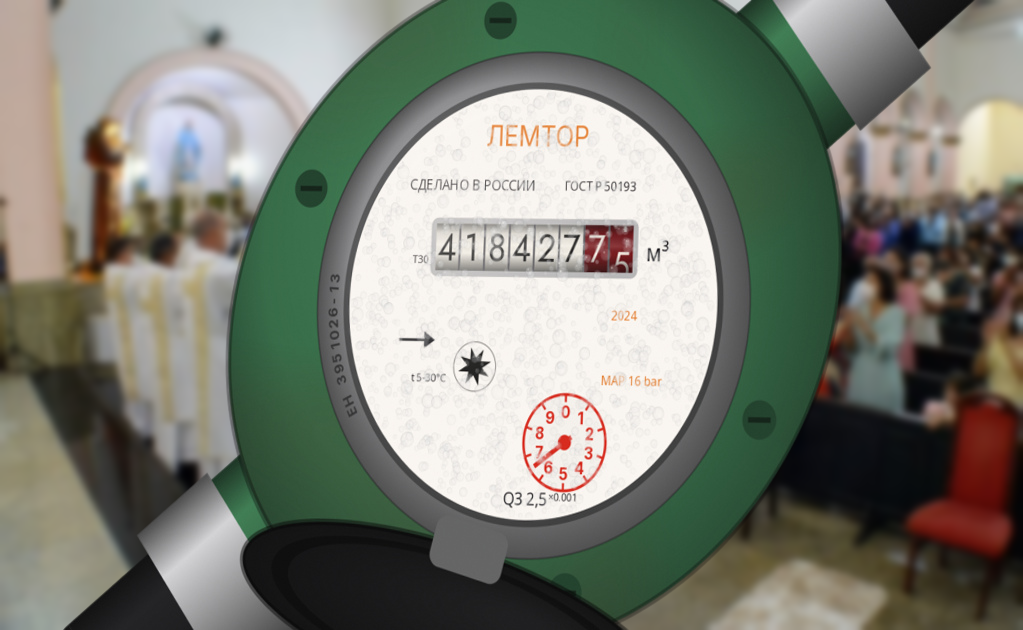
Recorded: 418427.746 m³
